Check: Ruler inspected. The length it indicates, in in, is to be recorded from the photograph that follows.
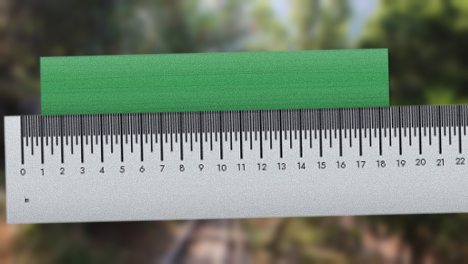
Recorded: 17.5 in
